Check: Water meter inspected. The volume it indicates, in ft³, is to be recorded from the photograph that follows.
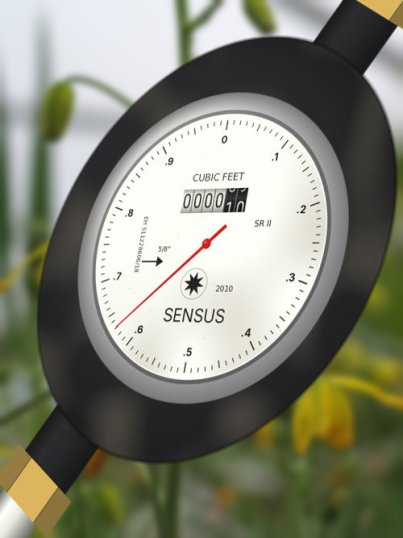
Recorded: 9.63 ft³
